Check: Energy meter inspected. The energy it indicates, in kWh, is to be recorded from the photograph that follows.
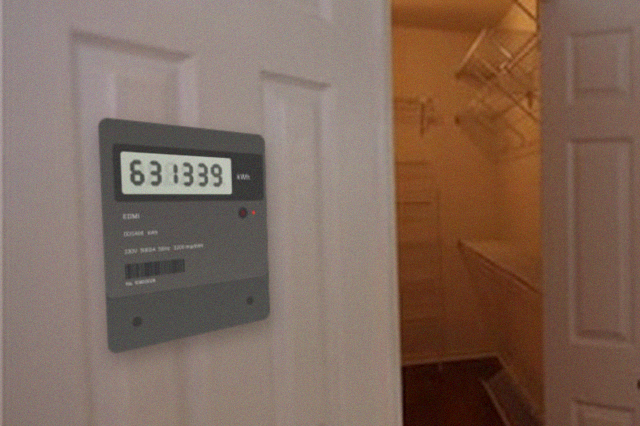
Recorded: 631339 kWh
